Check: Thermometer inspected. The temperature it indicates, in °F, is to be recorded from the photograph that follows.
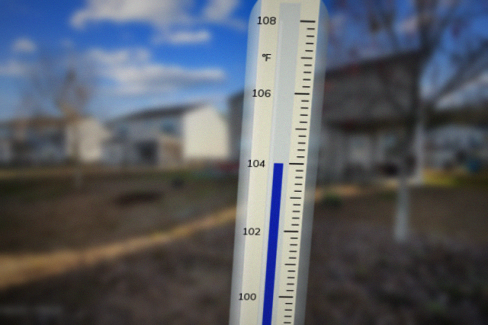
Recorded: 104 °F
